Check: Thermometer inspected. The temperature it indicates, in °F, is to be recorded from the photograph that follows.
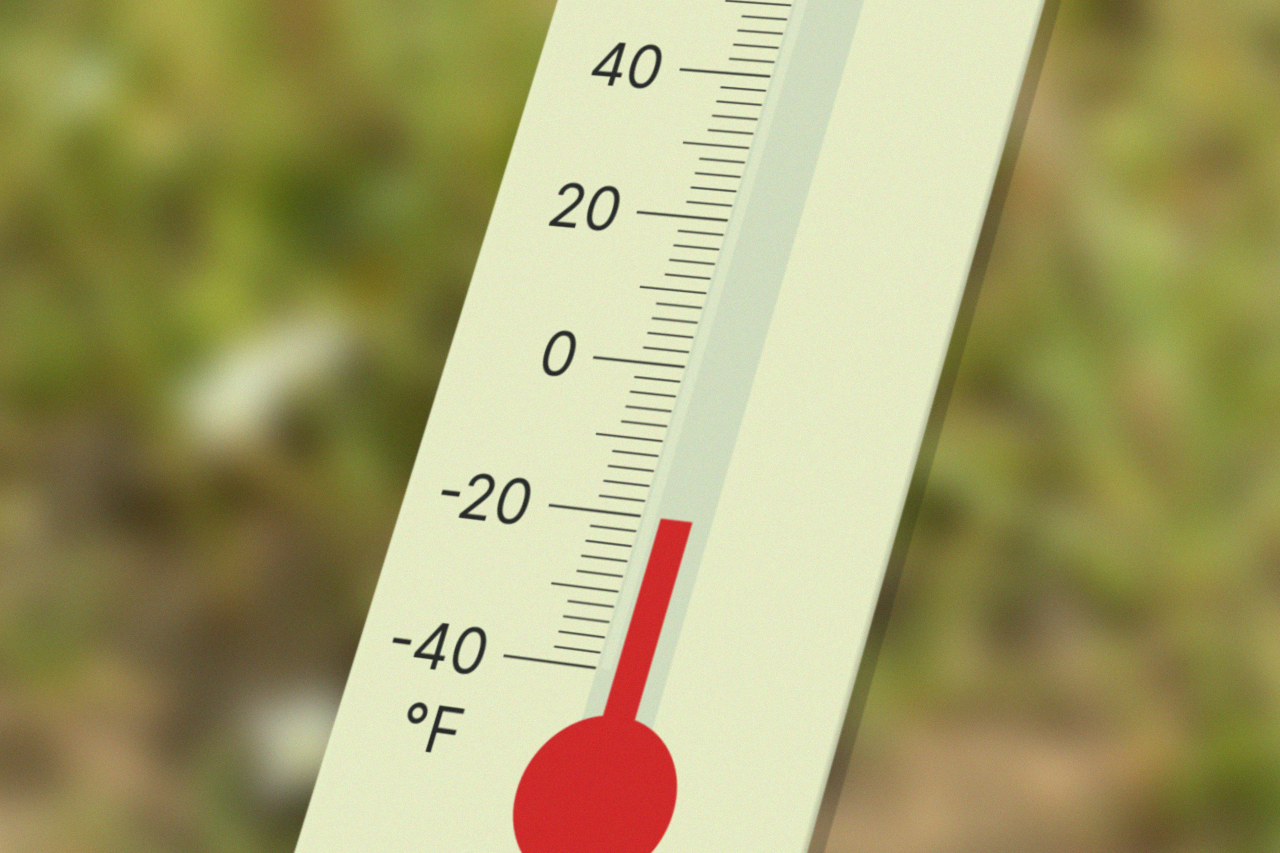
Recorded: -20 °F
